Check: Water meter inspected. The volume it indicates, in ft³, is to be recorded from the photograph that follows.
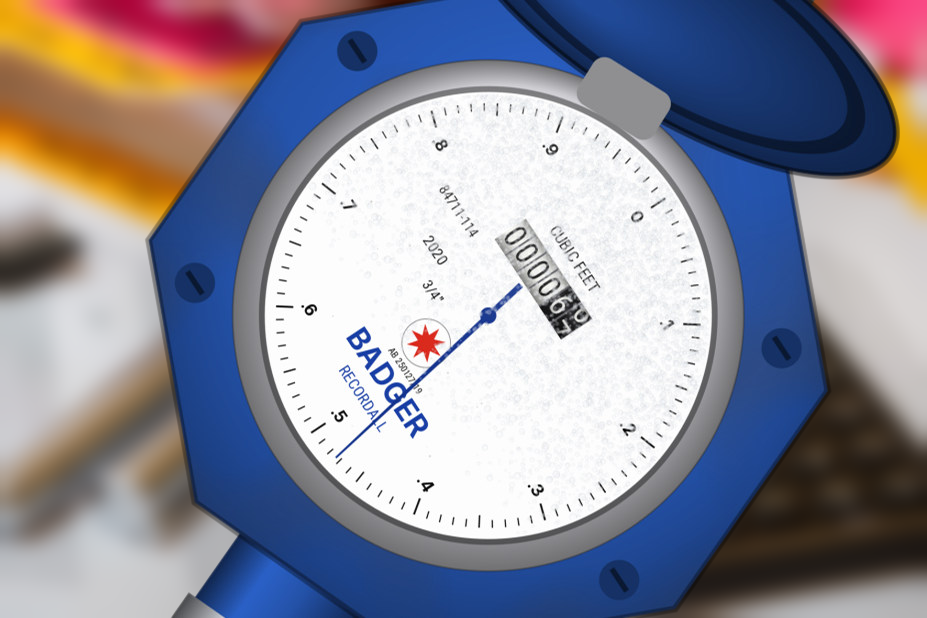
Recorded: 66.47 ft³
